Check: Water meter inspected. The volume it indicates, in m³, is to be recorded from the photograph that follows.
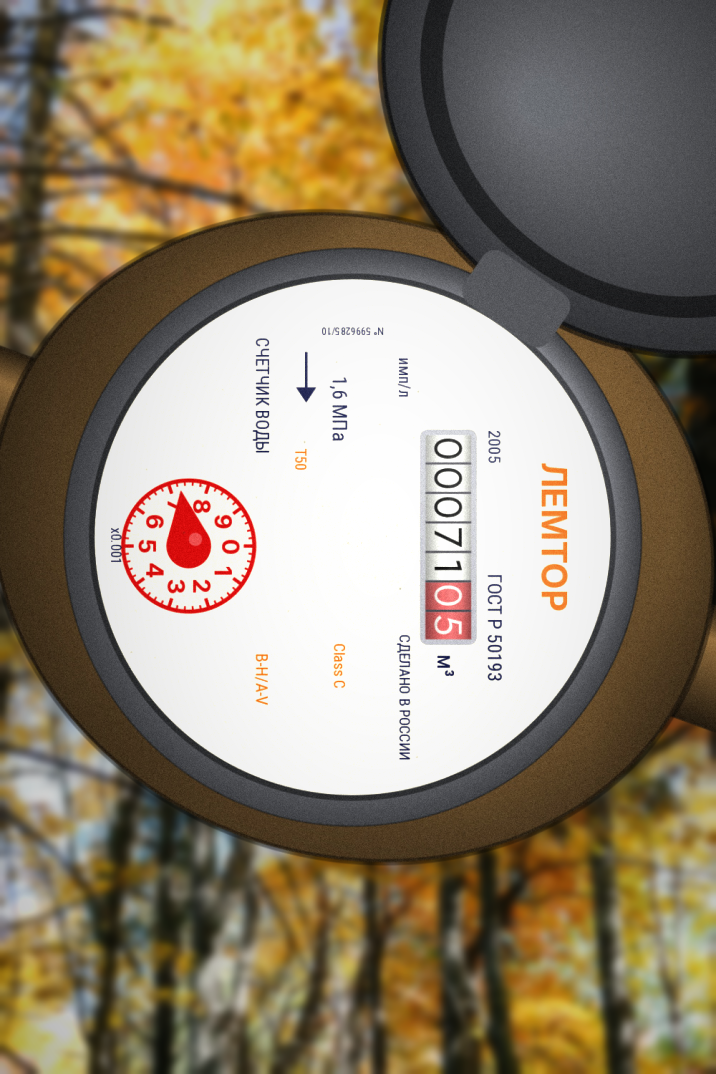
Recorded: 71.057 m³
